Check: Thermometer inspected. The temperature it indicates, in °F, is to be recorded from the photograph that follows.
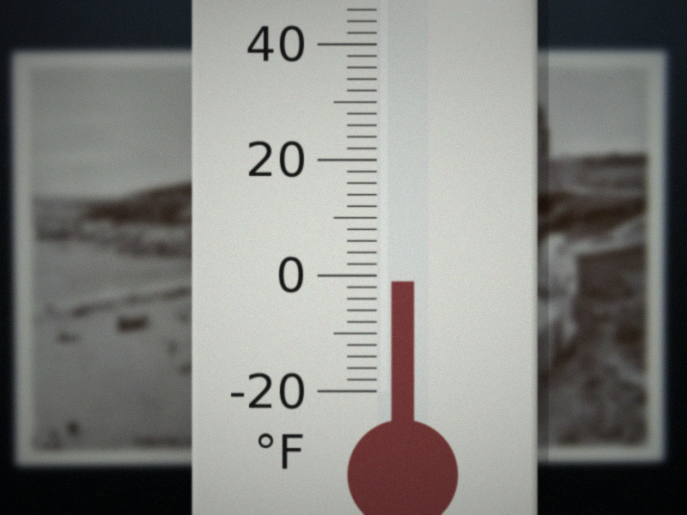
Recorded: -1 °F
